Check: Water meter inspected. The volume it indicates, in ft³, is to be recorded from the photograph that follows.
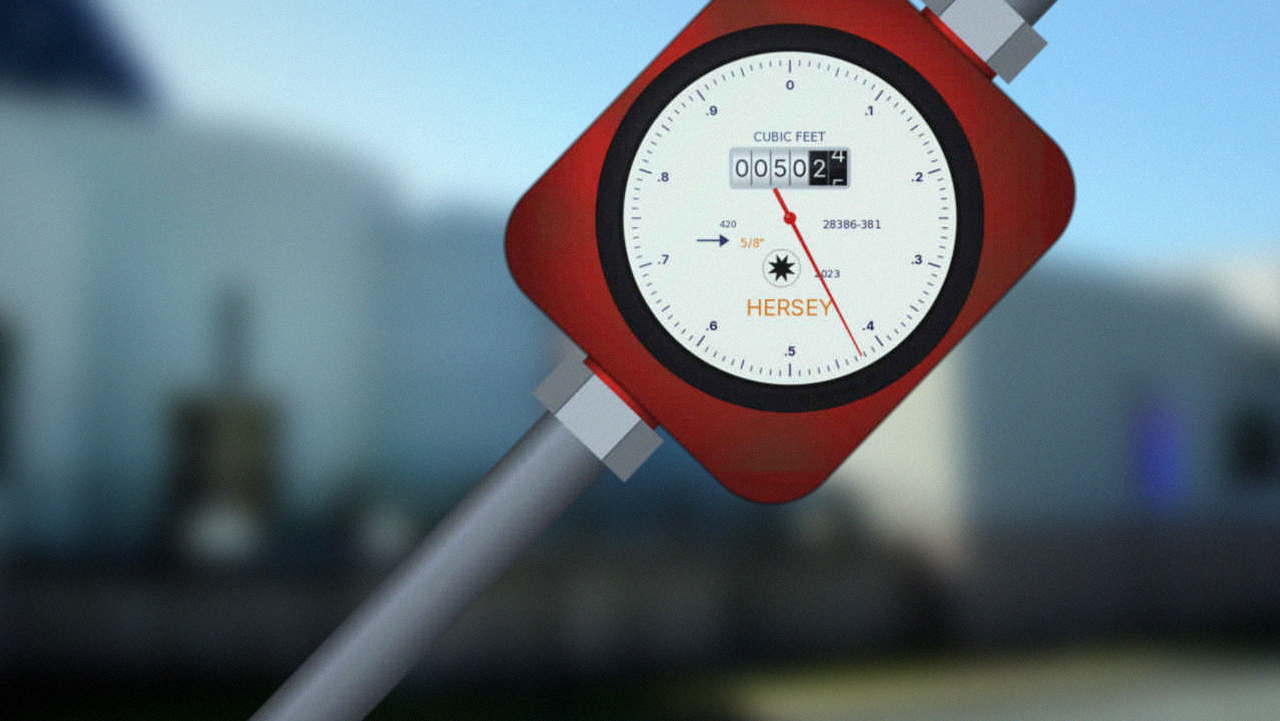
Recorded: 5024.42 ft³
